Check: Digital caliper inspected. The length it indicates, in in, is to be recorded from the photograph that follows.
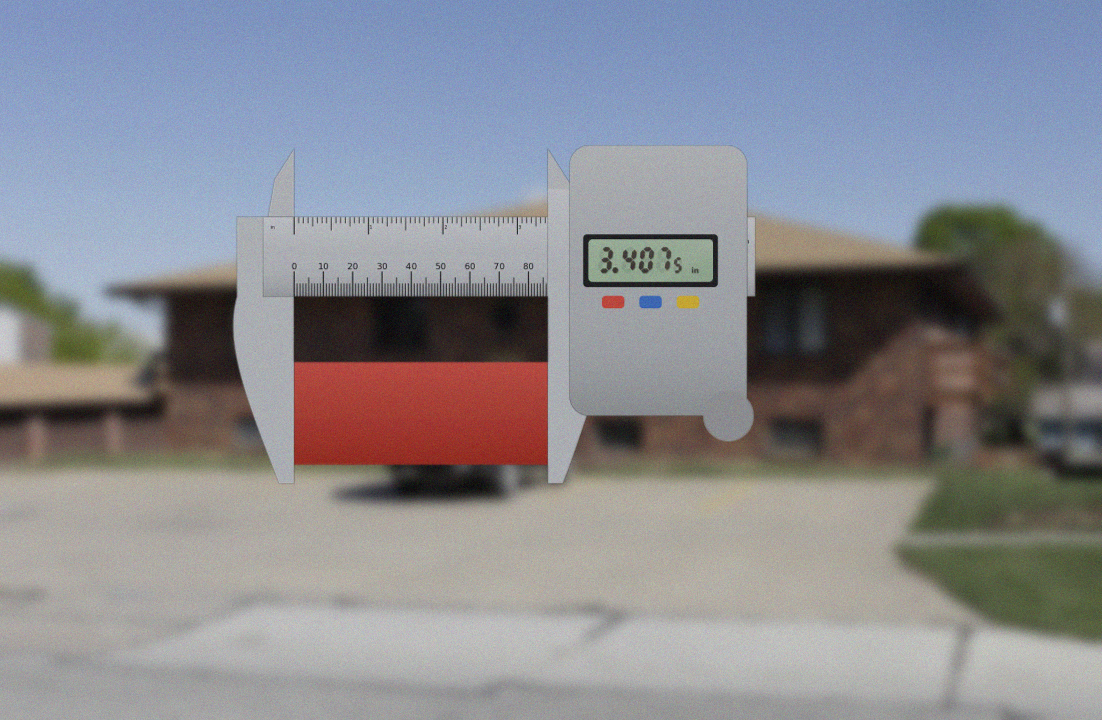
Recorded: 3.4075 in
